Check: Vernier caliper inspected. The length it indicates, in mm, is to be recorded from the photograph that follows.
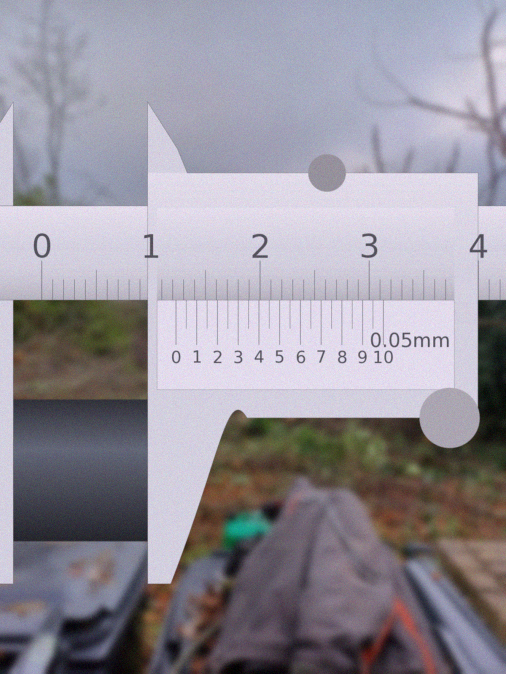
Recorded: 12.3 mm
